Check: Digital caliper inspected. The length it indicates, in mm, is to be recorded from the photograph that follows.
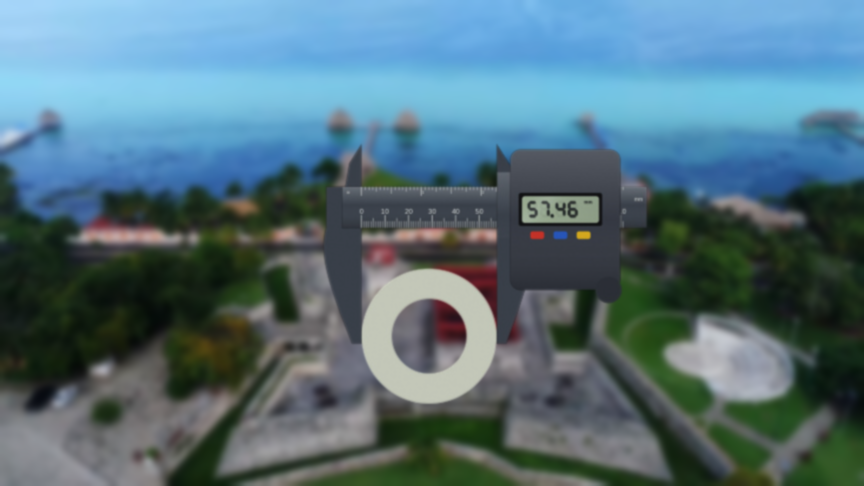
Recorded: 57.46 mm
